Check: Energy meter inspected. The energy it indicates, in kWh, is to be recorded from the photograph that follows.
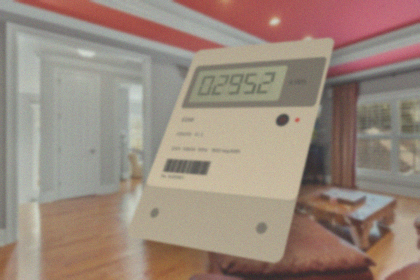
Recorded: 2952 kWh
